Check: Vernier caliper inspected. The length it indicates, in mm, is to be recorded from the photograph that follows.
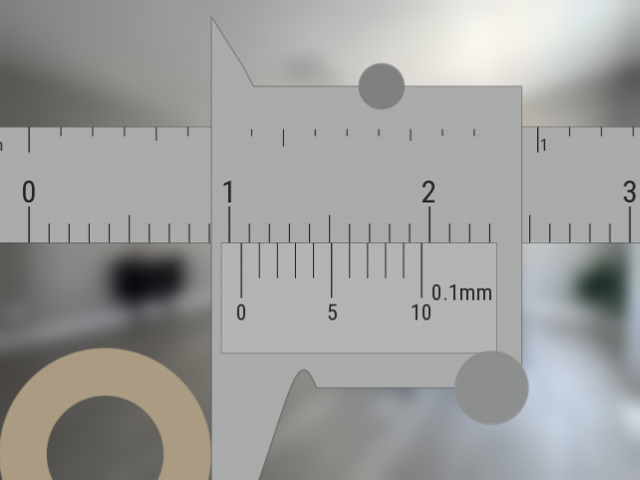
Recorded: 10.6 mm
